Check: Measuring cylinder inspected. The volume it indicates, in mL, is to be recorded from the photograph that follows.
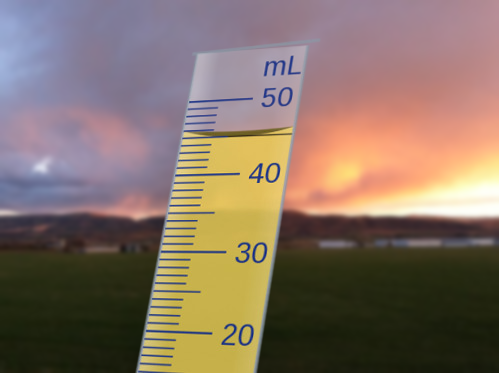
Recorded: 45 mL
